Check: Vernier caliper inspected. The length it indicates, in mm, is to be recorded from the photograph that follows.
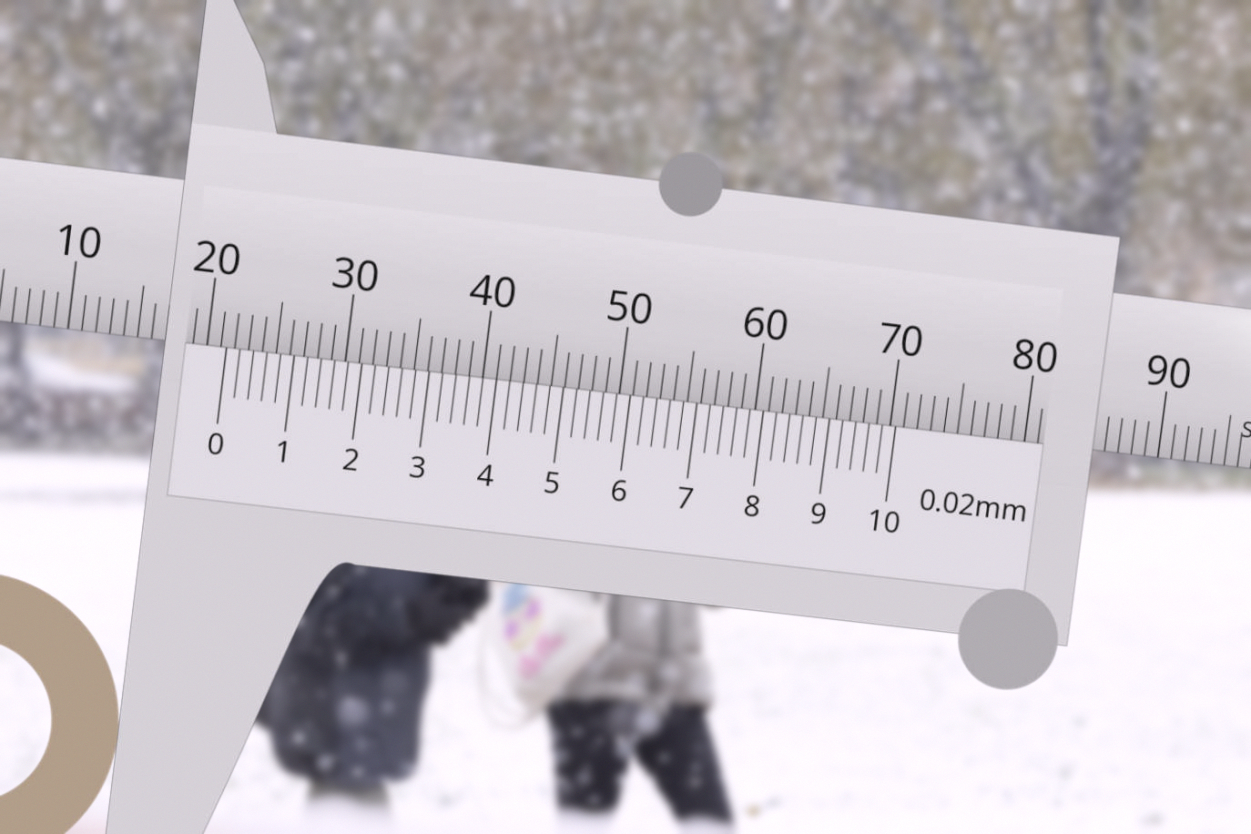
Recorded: 21.4 mm
